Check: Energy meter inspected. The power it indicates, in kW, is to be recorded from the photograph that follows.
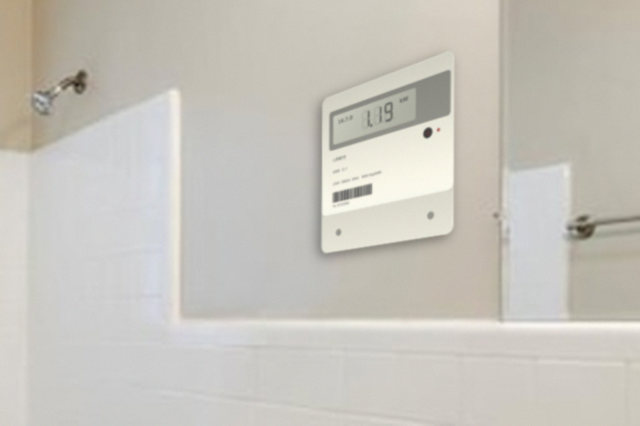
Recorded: 1.19 kW
